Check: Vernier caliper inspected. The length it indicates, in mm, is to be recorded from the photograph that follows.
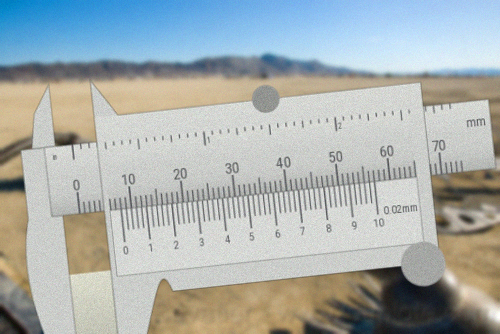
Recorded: 8.0 mm
